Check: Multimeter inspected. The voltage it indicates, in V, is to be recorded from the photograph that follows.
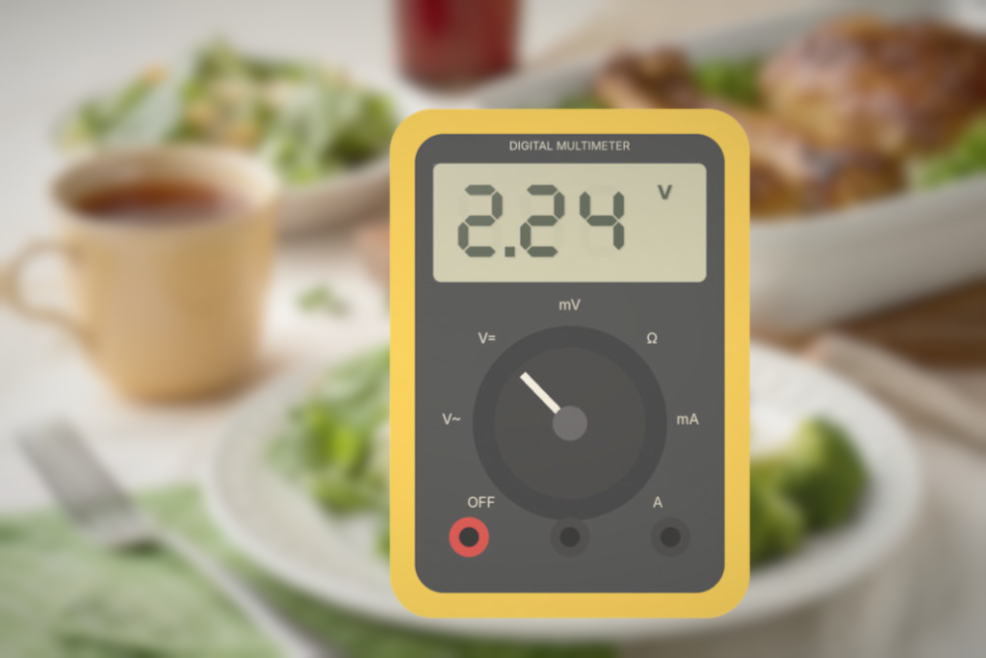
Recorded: 2.24 V
